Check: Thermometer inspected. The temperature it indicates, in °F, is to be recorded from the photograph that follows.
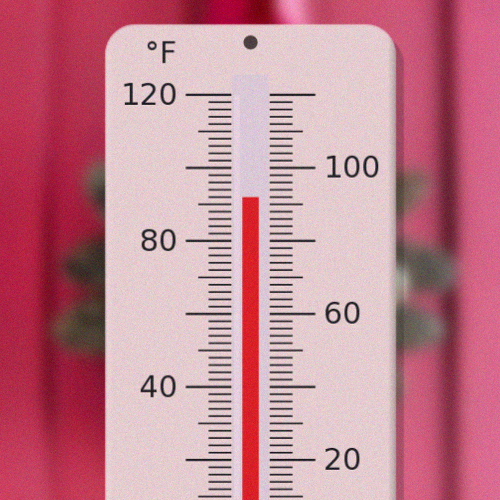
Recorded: 92 °F
